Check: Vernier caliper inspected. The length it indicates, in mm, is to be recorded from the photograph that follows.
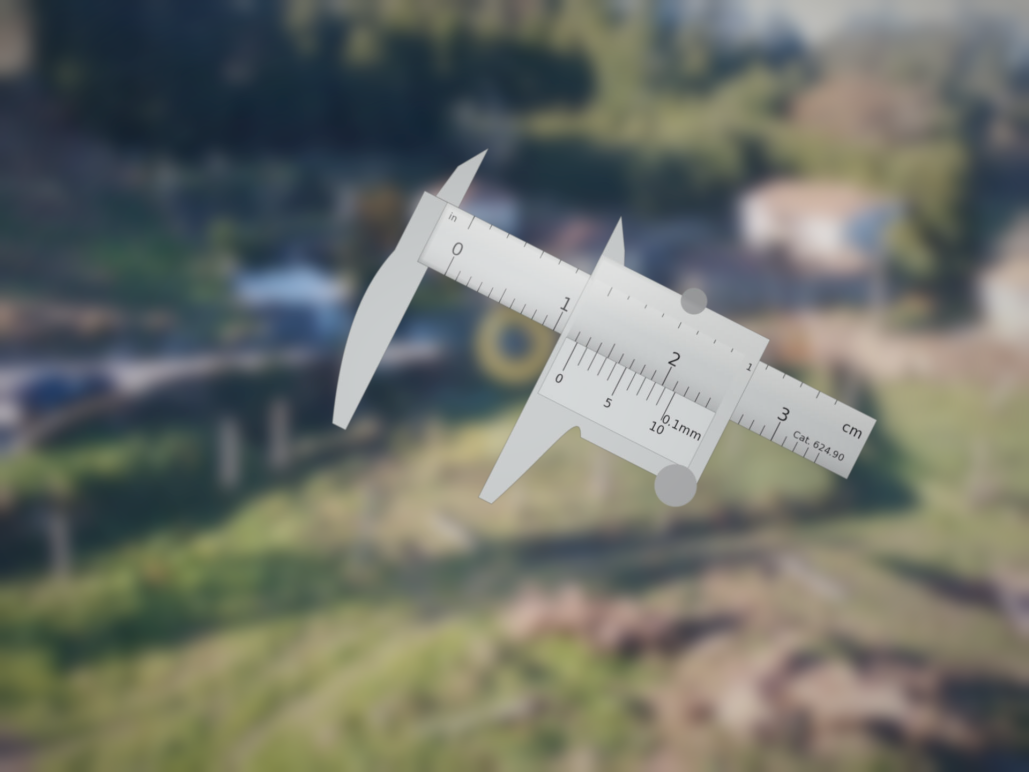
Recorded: 12.2 mm
